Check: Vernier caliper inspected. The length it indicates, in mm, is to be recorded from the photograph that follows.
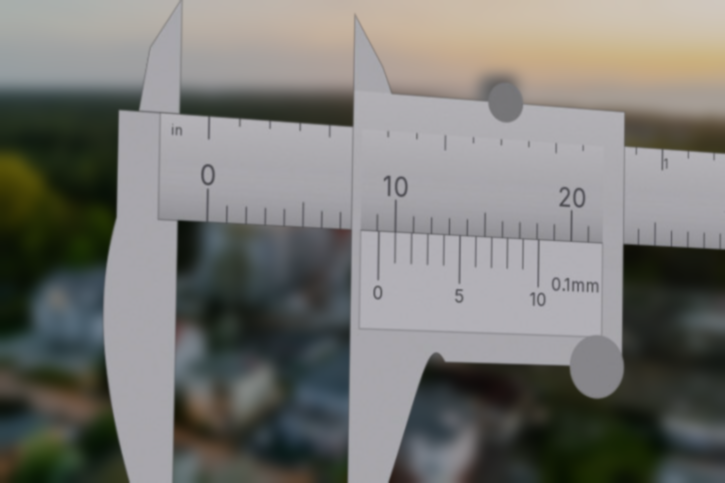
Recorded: 9.1 mm
